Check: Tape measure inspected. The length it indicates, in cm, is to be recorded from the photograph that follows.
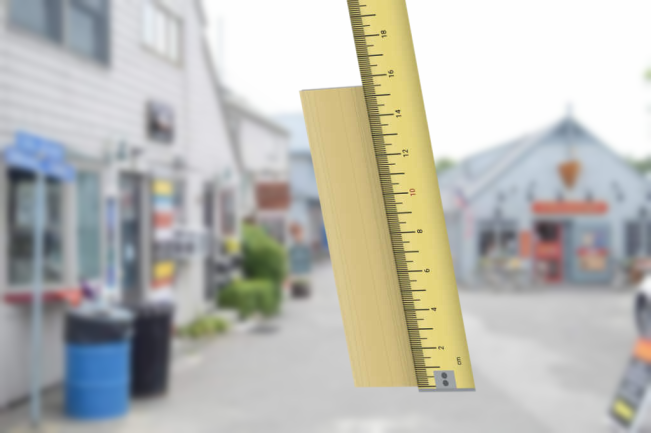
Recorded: 15.5 cm
